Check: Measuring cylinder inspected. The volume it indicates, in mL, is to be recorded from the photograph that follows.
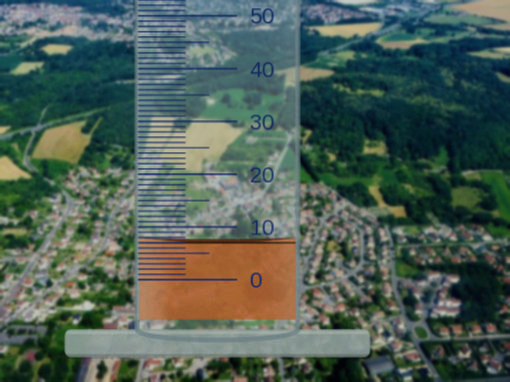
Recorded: 7 mL
